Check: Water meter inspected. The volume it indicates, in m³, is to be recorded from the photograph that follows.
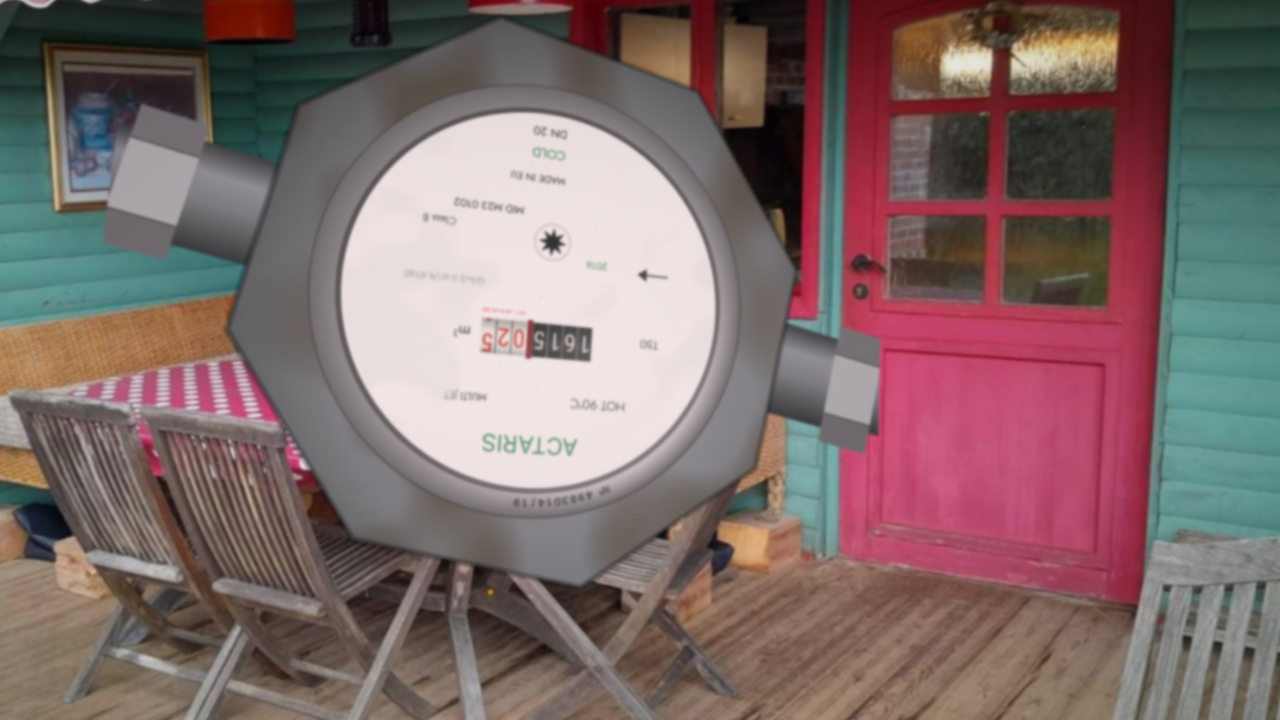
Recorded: 1615.025 m³
